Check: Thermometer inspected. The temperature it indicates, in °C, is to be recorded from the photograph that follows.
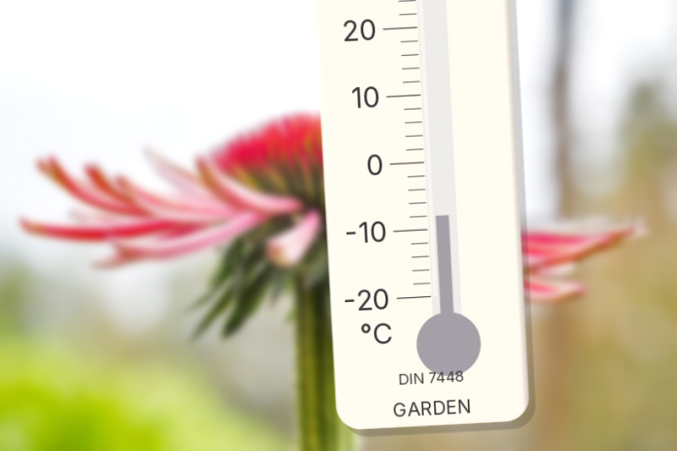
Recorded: -8 °C
